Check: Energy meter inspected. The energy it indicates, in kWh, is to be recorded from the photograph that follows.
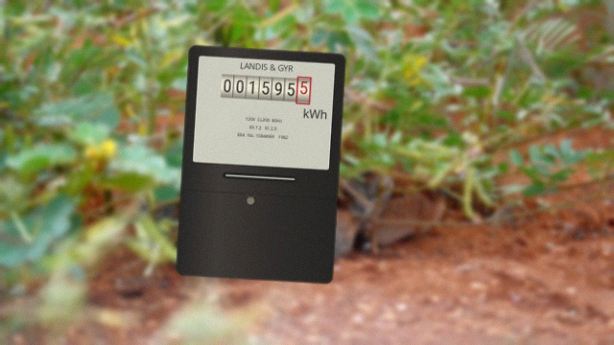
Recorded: 1595.5 kWh
